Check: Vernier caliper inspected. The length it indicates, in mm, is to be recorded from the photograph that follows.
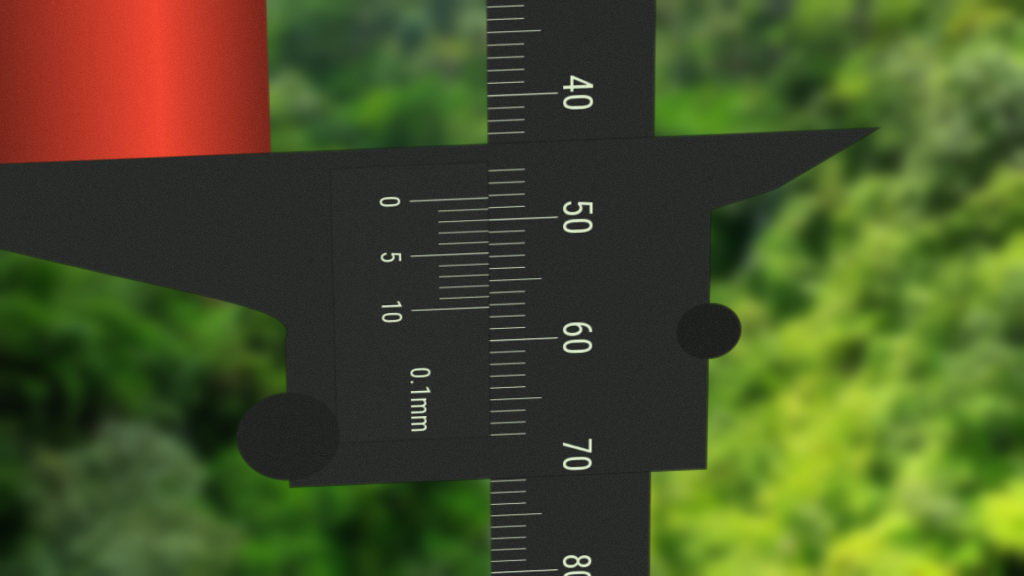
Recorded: 48.2 mm
